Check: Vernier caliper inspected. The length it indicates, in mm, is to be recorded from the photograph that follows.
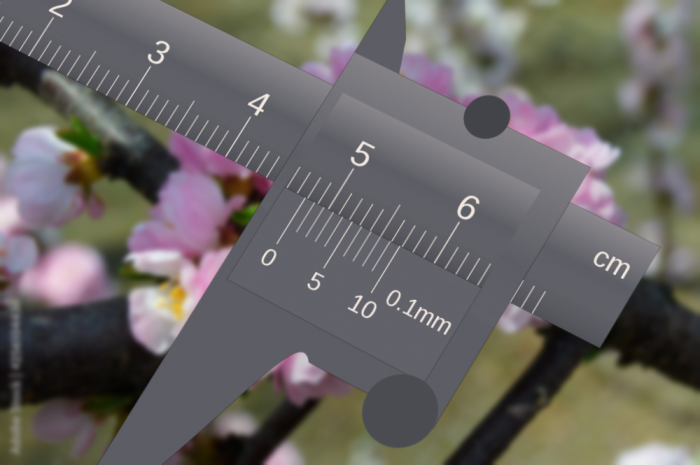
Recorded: 47.8 mm
